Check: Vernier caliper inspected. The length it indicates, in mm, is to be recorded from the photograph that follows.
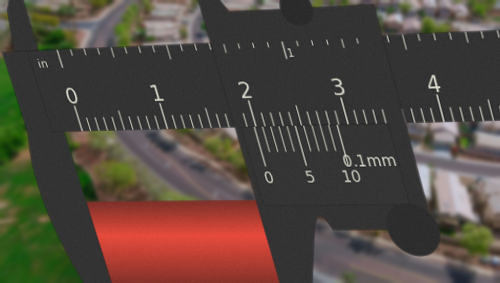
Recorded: 19.8 mm
